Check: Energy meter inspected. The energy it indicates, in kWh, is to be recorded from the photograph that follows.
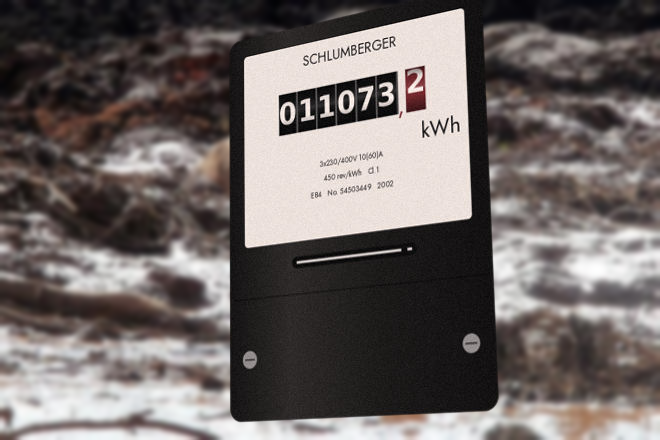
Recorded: 11073.2 kWh
